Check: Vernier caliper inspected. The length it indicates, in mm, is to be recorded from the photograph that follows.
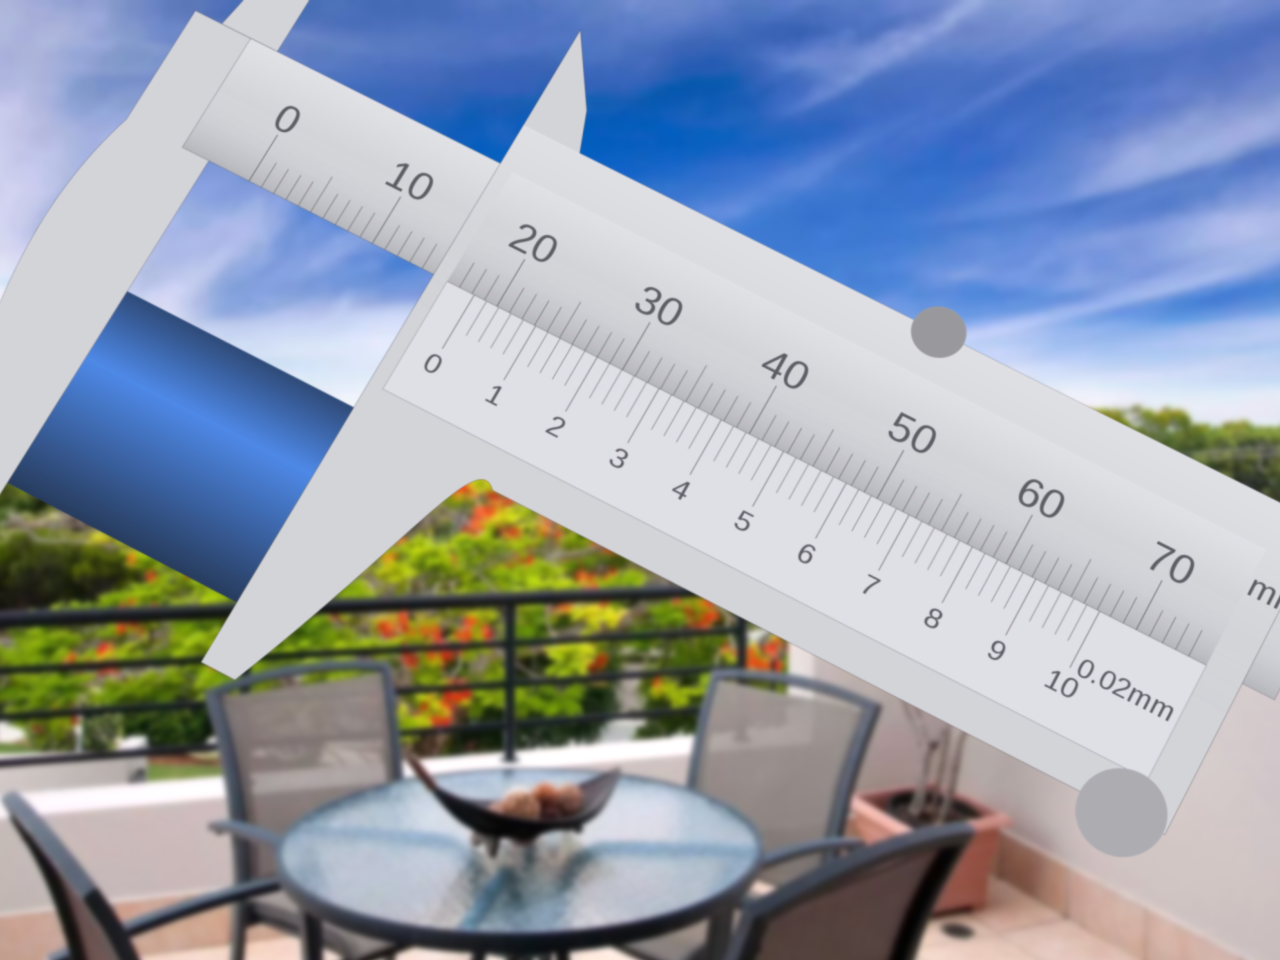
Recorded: 18.2 mm
